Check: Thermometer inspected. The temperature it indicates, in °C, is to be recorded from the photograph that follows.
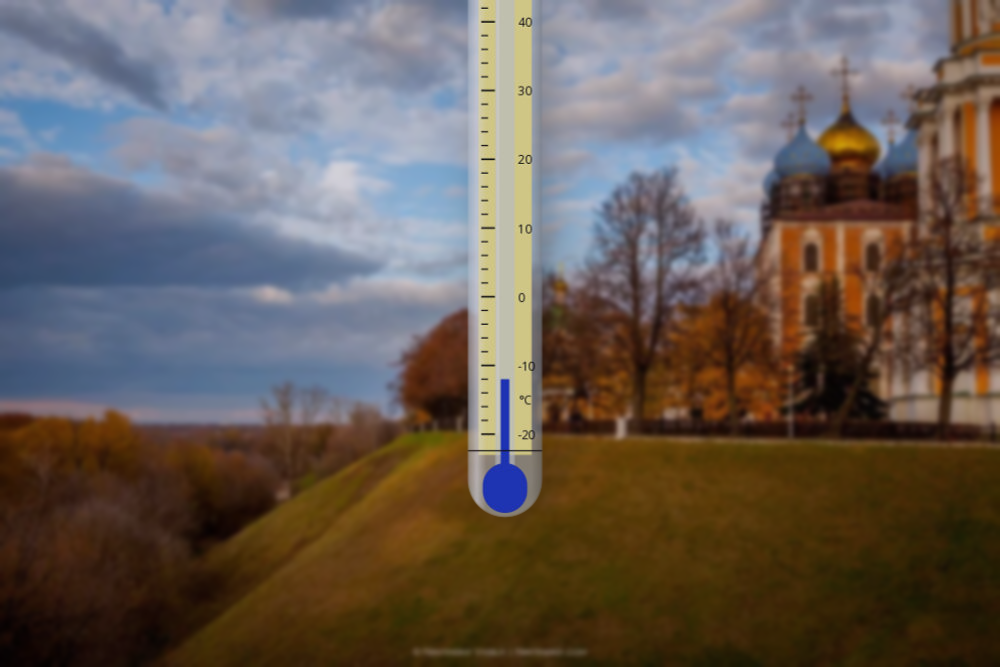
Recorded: -12 °C
